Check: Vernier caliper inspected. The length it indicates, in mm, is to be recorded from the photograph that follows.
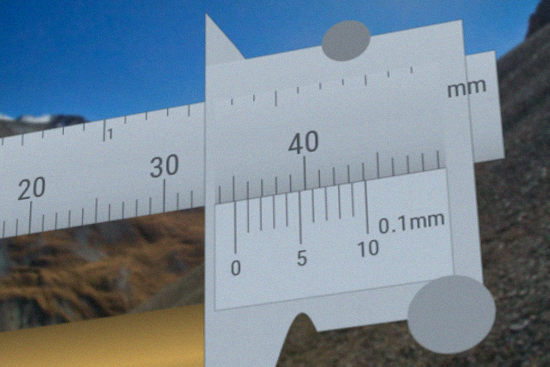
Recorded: 35.1 mm
